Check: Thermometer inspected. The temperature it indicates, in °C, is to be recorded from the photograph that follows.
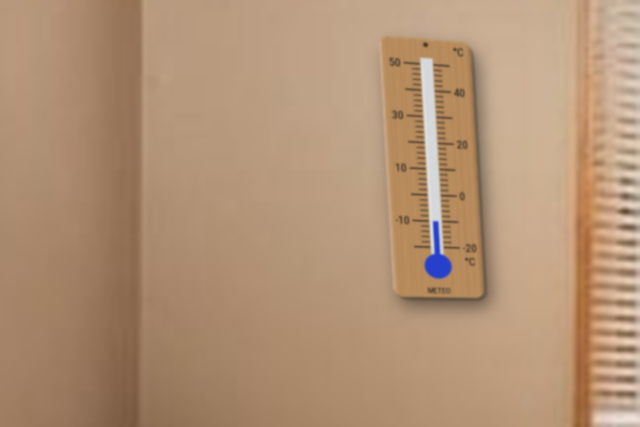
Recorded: -10 °C
